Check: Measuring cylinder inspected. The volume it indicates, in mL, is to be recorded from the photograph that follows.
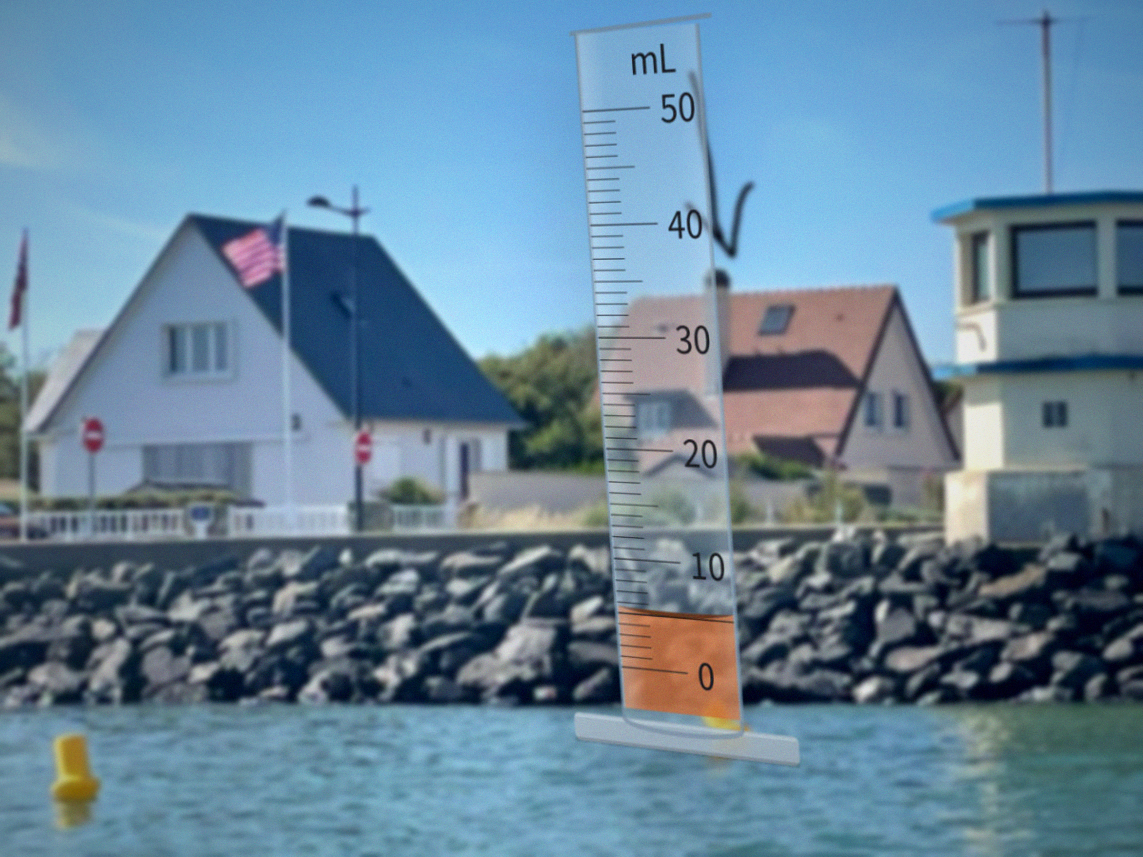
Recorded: 5 mL
